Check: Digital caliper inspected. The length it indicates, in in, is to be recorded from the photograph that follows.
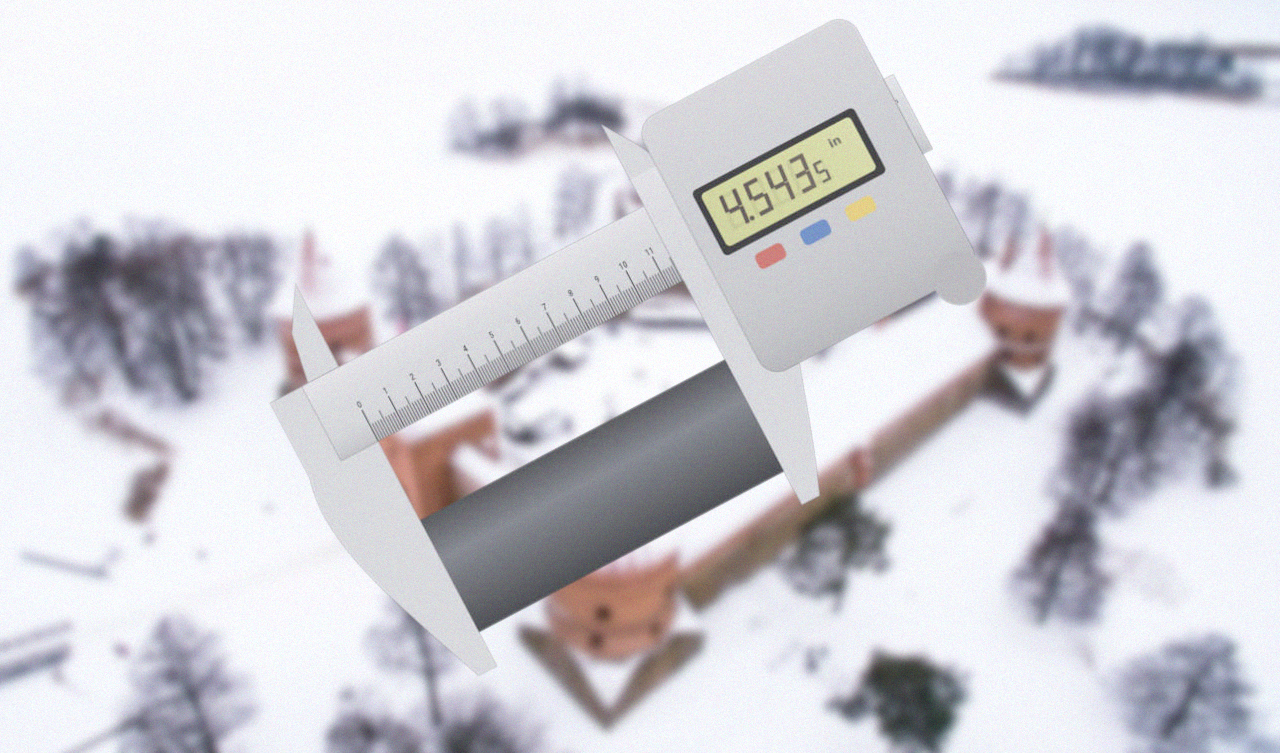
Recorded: 4.5435 in
